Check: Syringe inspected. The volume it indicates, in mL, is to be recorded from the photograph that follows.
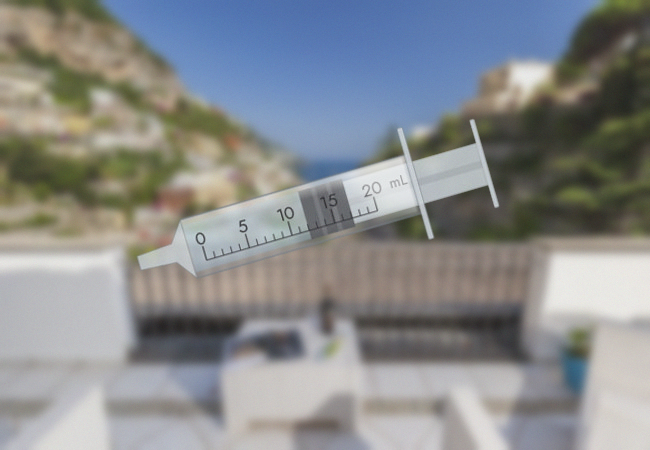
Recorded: 12 mL
